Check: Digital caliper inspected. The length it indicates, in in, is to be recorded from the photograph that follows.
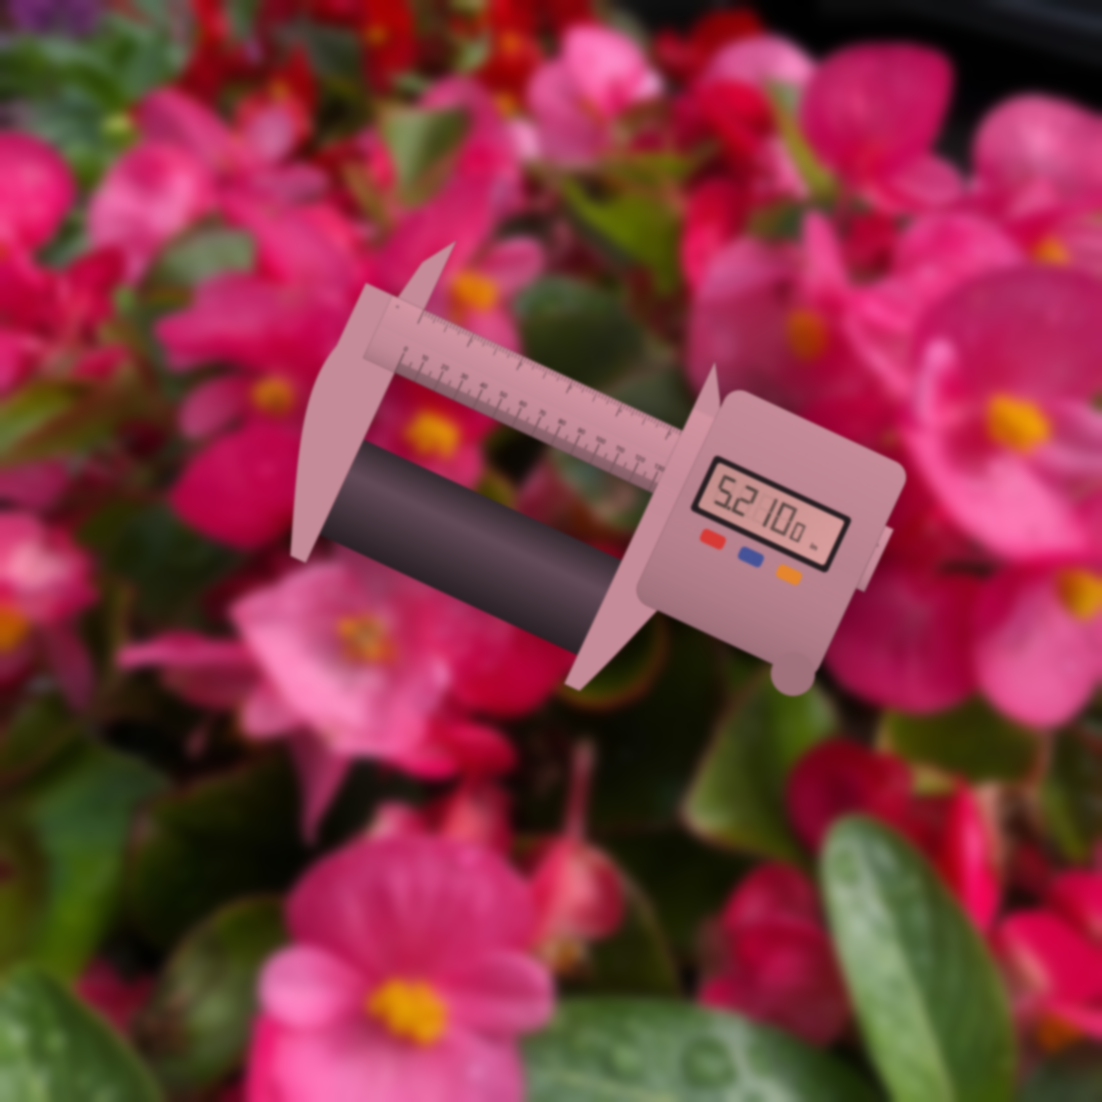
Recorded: 5.2100 in
